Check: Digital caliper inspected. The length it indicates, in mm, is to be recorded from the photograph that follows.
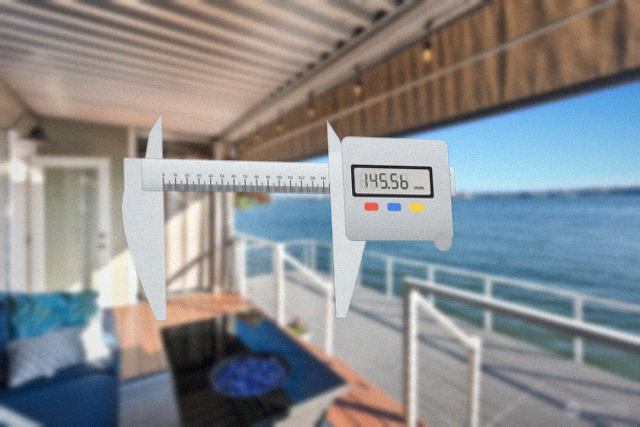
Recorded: 145.56 mm
